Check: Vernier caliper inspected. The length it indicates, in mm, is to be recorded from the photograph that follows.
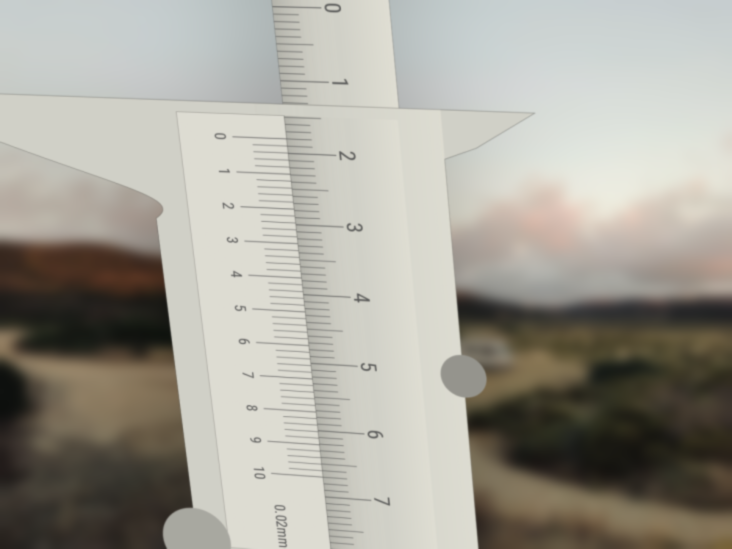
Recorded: 18.0 mm
